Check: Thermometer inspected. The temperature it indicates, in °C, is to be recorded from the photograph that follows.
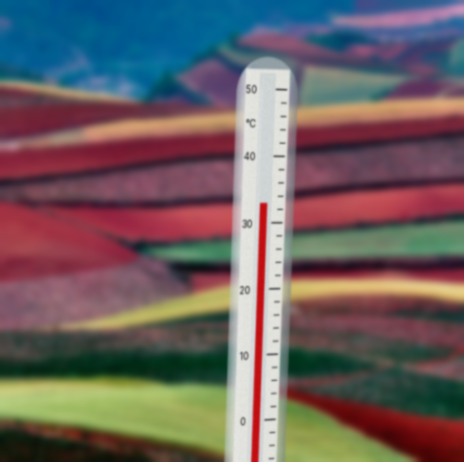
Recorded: 33 °C
